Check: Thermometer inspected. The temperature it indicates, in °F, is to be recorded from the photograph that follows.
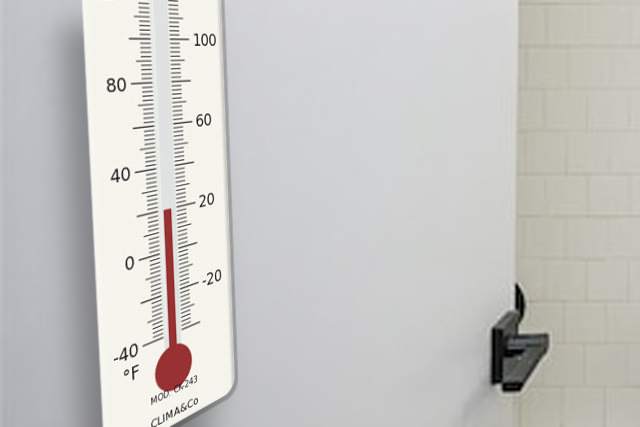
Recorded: 20 °F
